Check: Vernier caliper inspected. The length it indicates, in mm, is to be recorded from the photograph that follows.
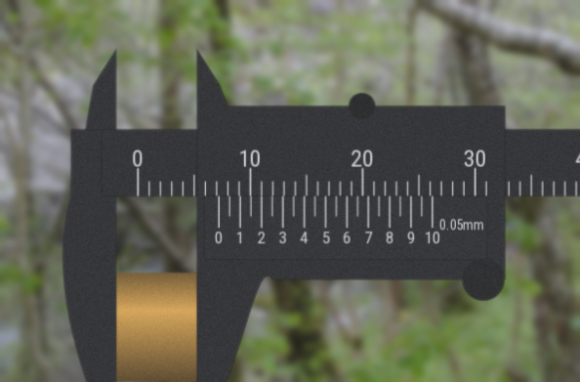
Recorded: 7.2 mm
